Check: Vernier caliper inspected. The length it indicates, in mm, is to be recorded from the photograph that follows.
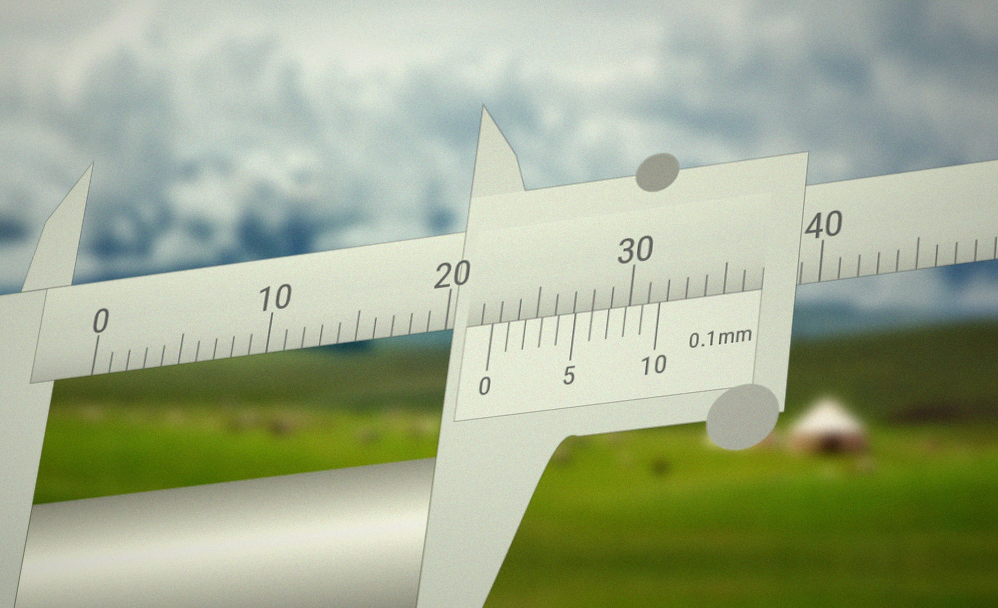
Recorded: 22.6 mm
